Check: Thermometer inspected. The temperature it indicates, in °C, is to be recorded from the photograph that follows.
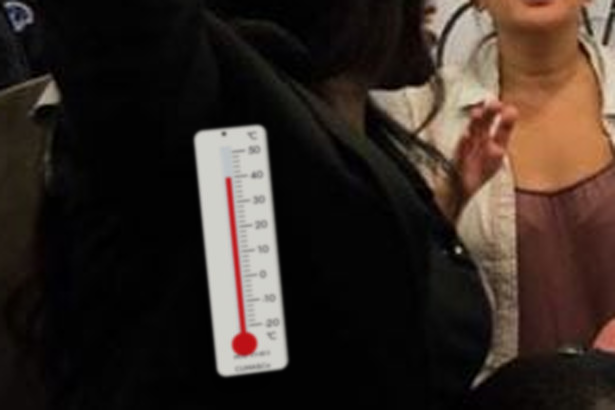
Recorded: 40 °C
